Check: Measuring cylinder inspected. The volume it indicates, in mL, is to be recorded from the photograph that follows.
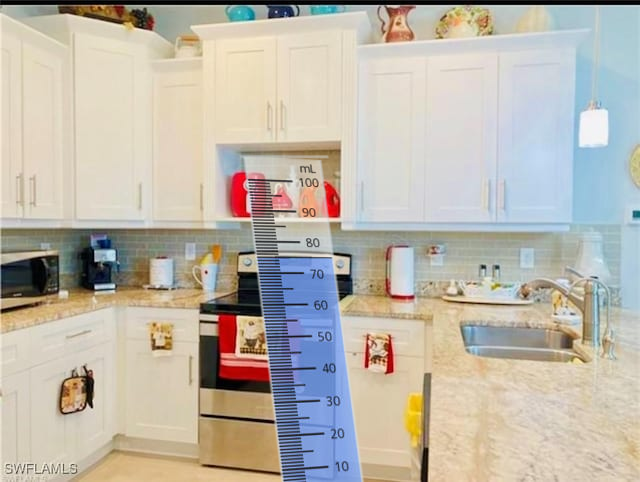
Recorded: 75 mL
